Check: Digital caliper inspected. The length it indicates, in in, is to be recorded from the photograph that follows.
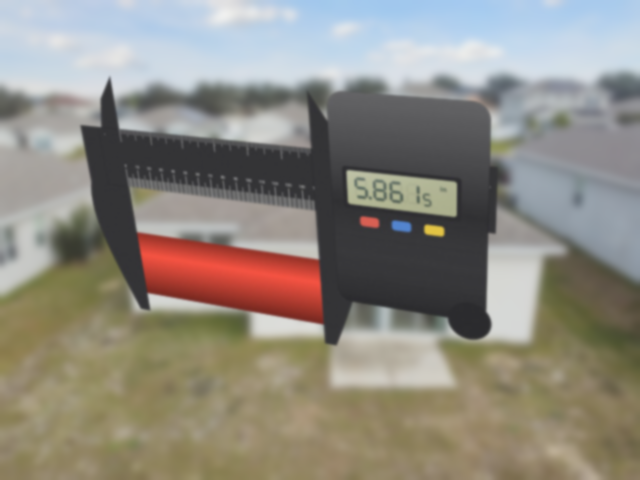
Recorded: 5.8615 in
